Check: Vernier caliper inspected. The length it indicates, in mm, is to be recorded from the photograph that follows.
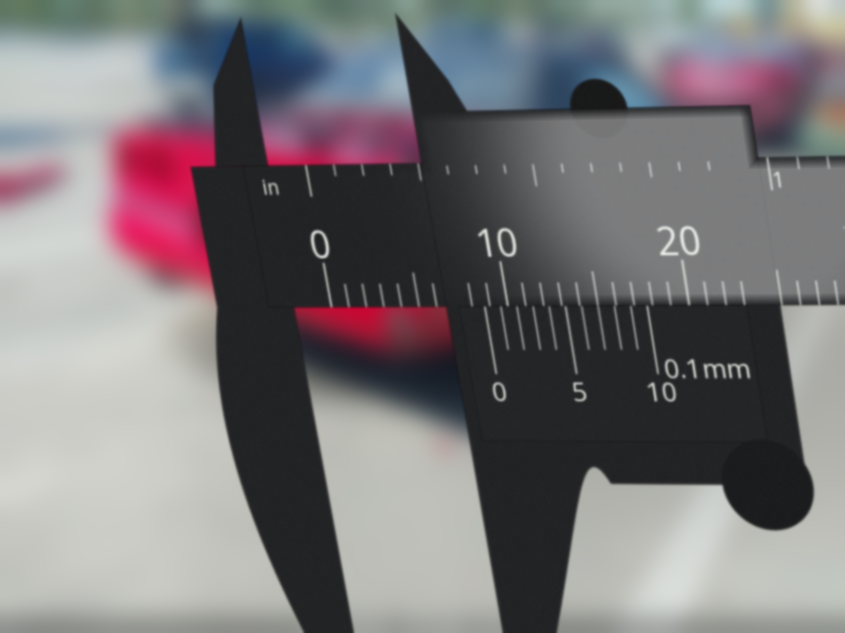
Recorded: 8.7 mm
